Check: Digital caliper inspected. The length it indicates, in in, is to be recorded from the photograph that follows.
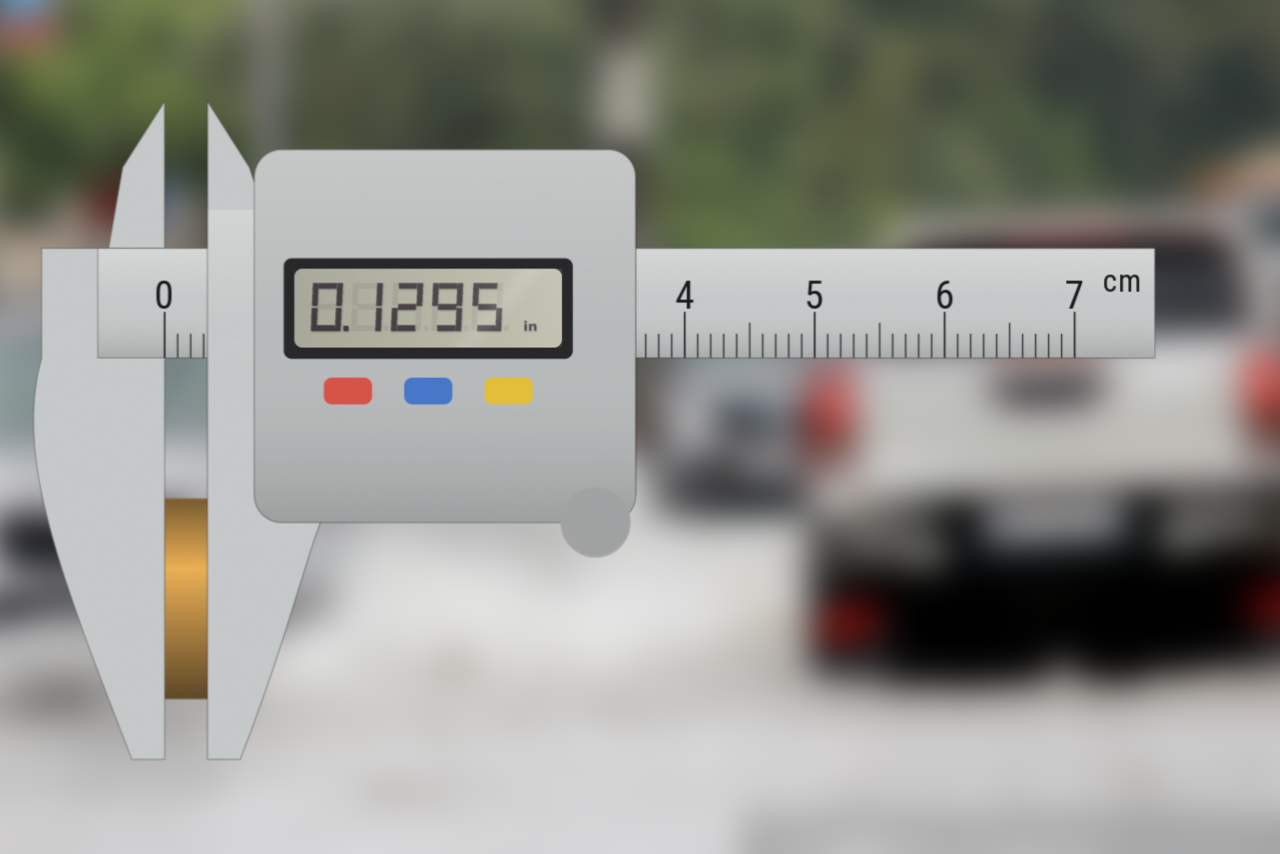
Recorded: 0.1295 in
